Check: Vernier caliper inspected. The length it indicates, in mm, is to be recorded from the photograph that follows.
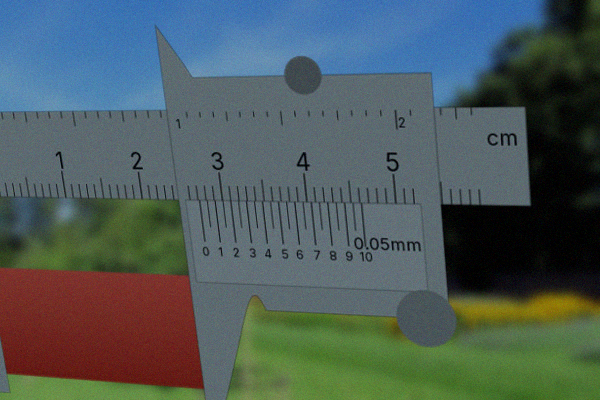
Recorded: 27.2 mm
